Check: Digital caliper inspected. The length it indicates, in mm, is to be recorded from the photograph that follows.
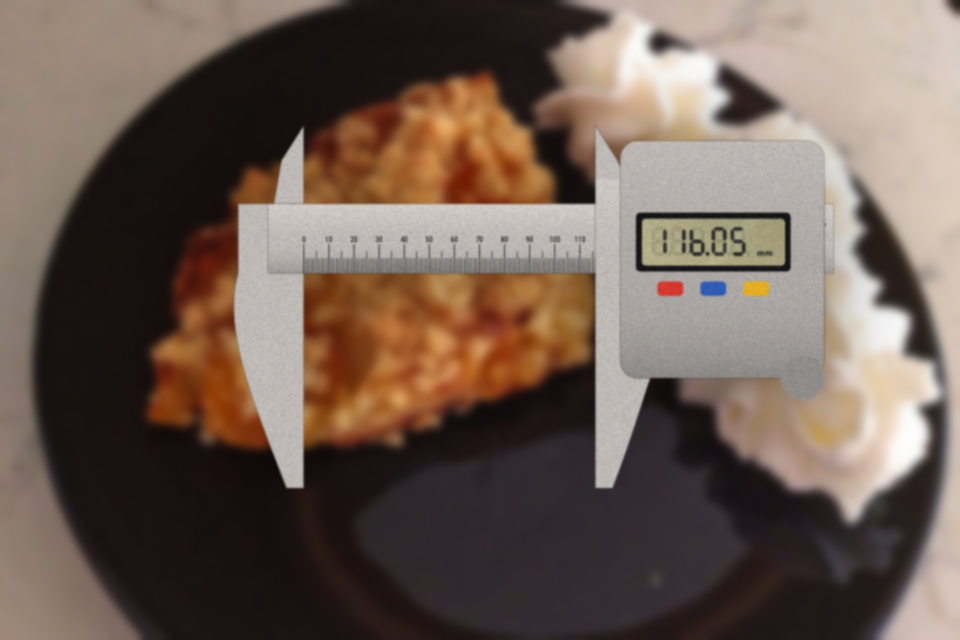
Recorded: 116.05 mm
